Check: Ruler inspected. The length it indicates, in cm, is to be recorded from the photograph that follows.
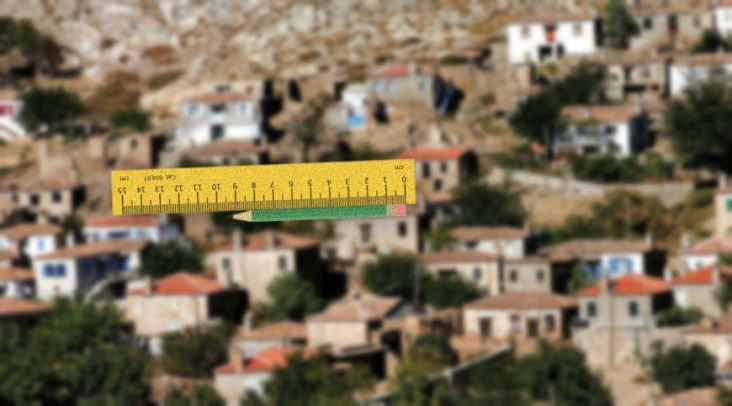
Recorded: 9.5 cm
